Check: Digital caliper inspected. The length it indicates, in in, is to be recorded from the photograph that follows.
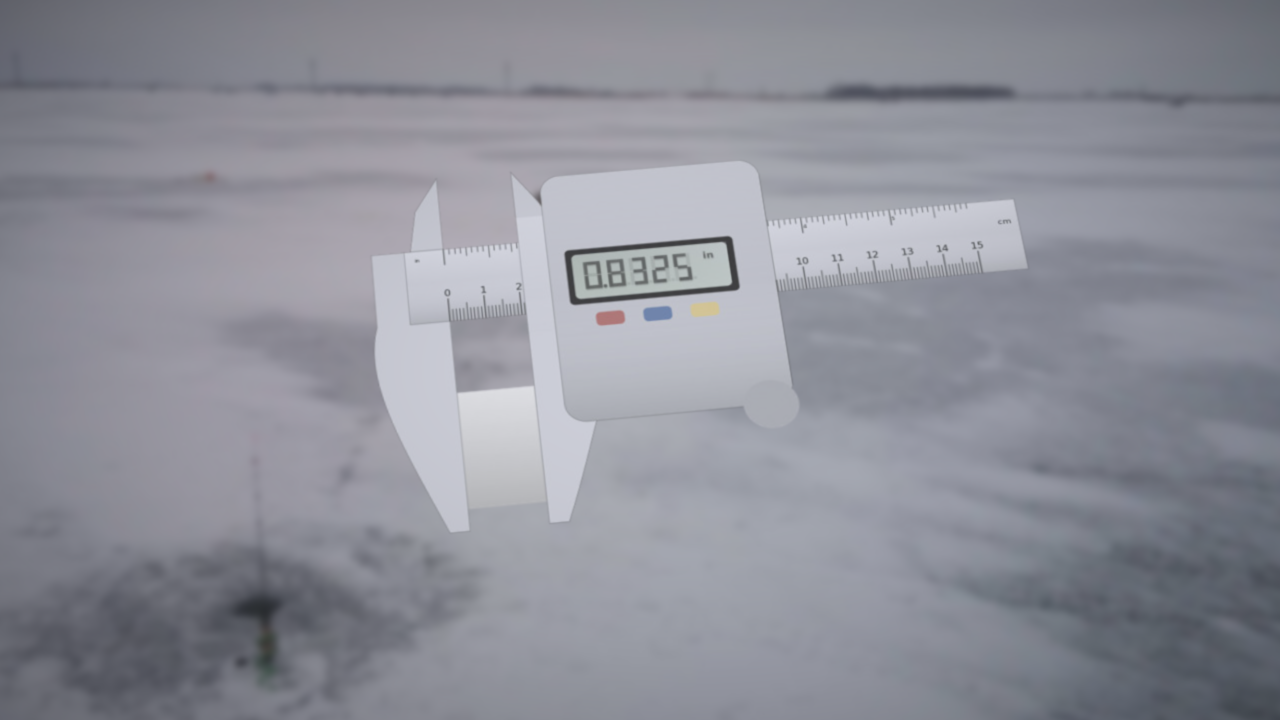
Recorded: 0.8325 in
